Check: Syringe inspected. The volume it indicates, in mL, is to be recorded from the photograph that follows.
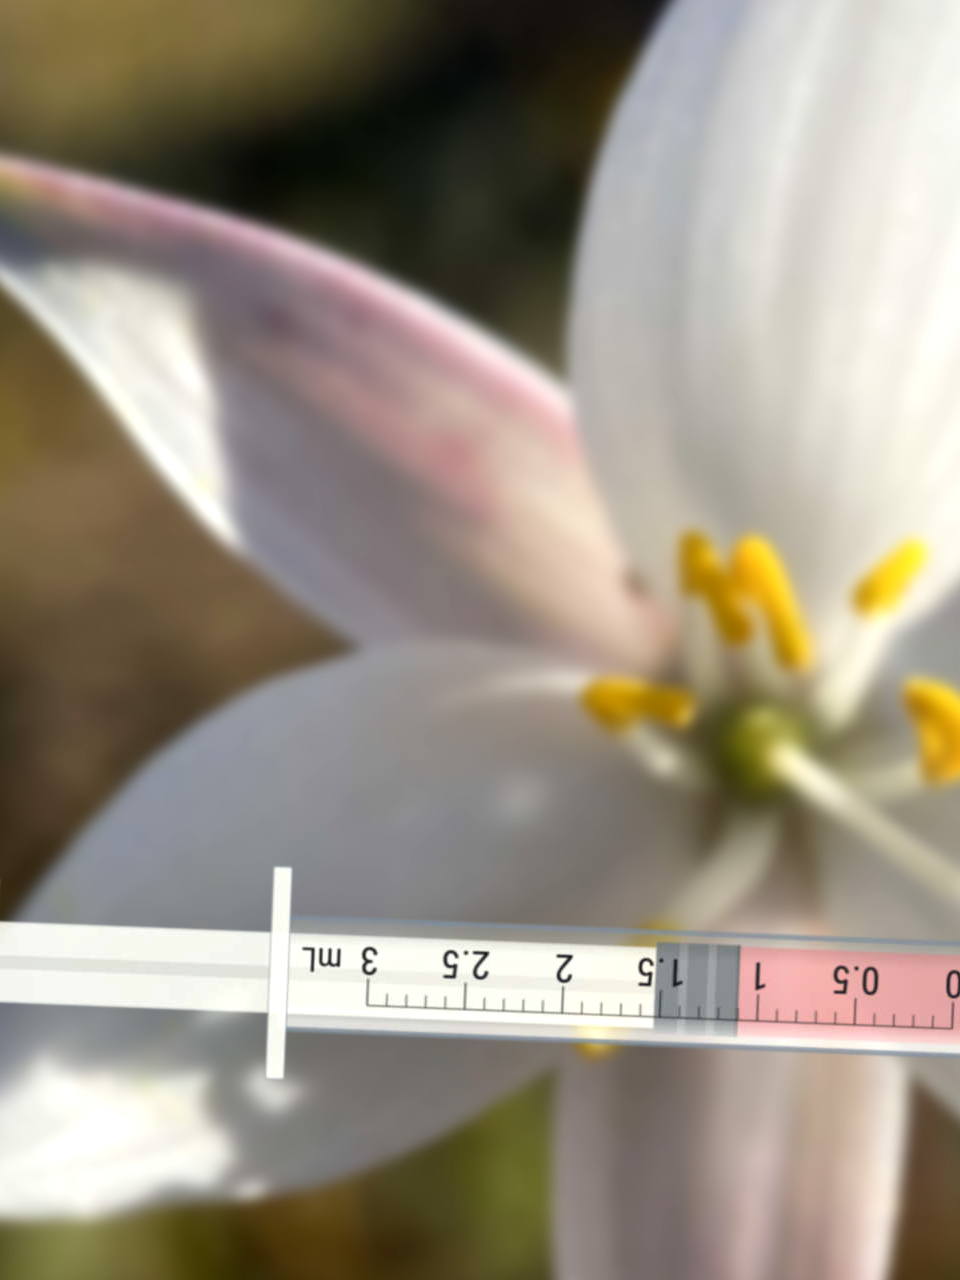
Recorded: 1.1 mL
